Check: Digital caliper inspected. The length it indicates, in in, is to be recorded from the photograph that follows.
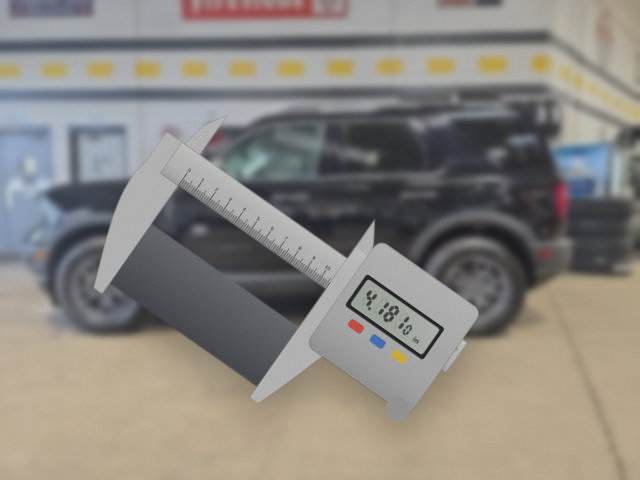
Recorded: 4.1810 in
